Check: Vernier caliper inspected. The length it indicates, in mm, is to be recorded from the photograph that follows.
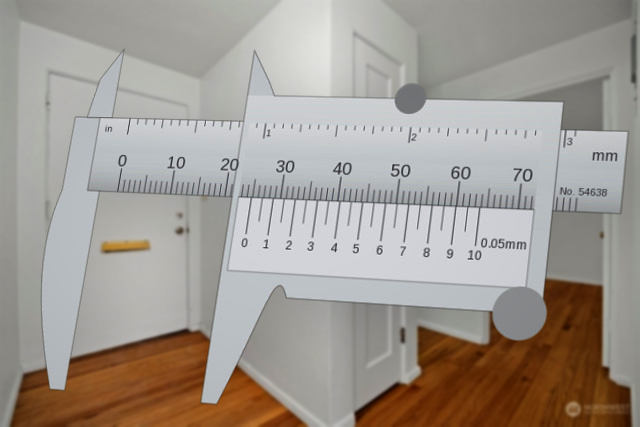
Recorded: 24.8 mm
